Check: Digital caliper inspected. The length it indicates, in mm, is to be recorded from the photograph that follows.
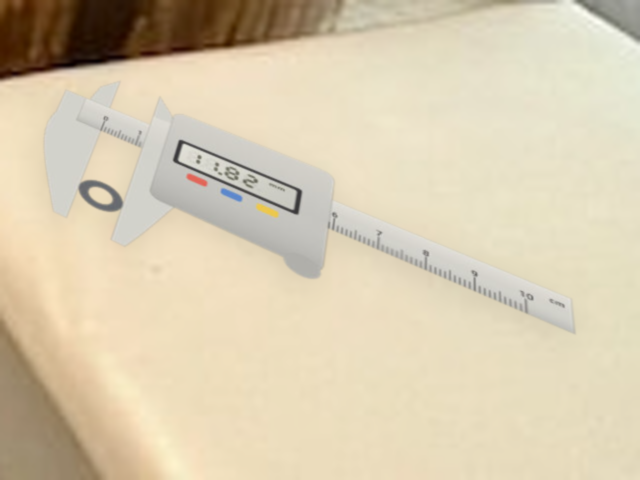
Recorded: 11.82 mm
